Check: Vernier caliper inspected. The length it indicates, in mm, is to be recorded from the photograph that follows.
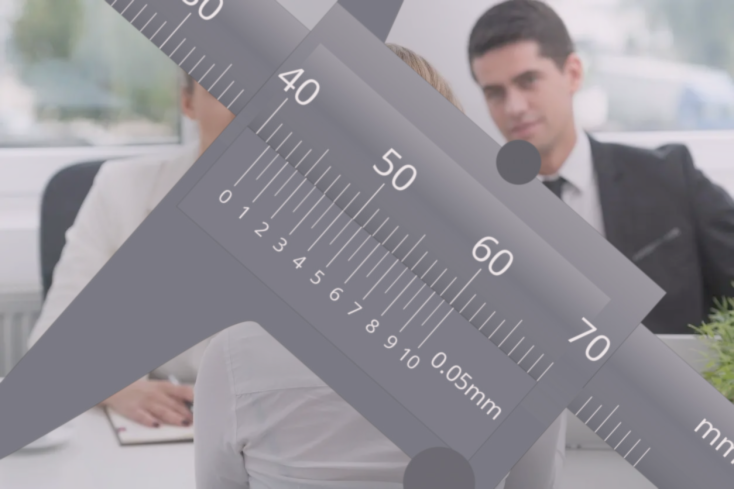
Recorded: 41.4 mm
